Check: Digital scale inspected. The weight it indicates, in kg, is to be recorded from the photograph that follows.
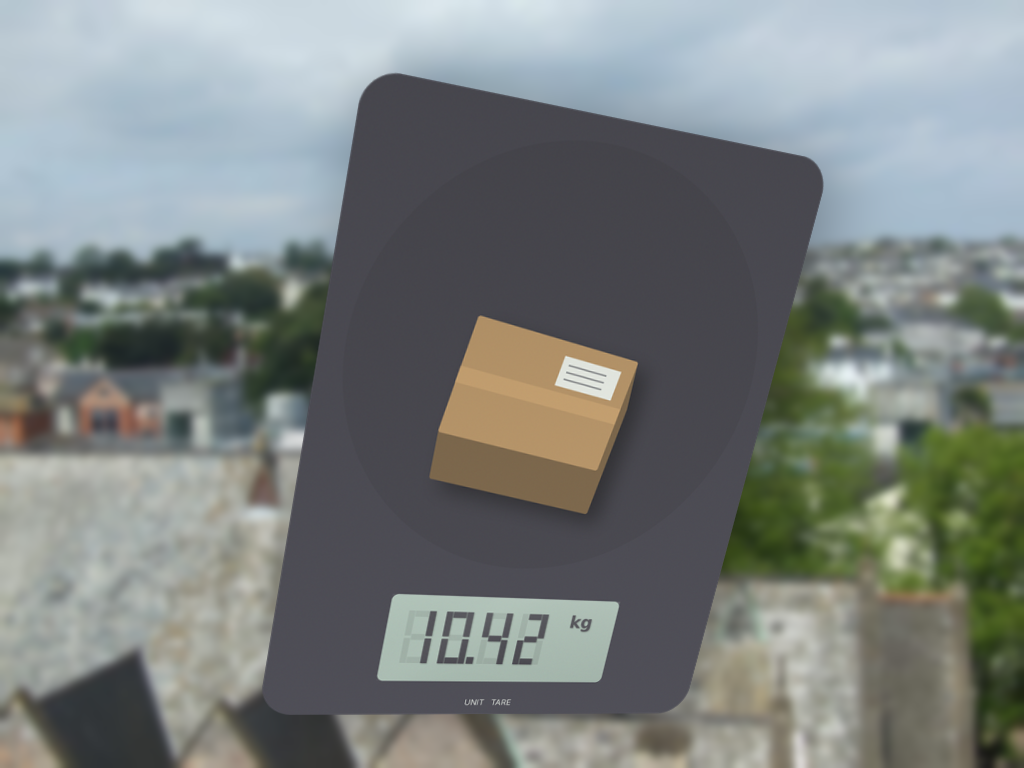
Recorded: 10.42 kg
